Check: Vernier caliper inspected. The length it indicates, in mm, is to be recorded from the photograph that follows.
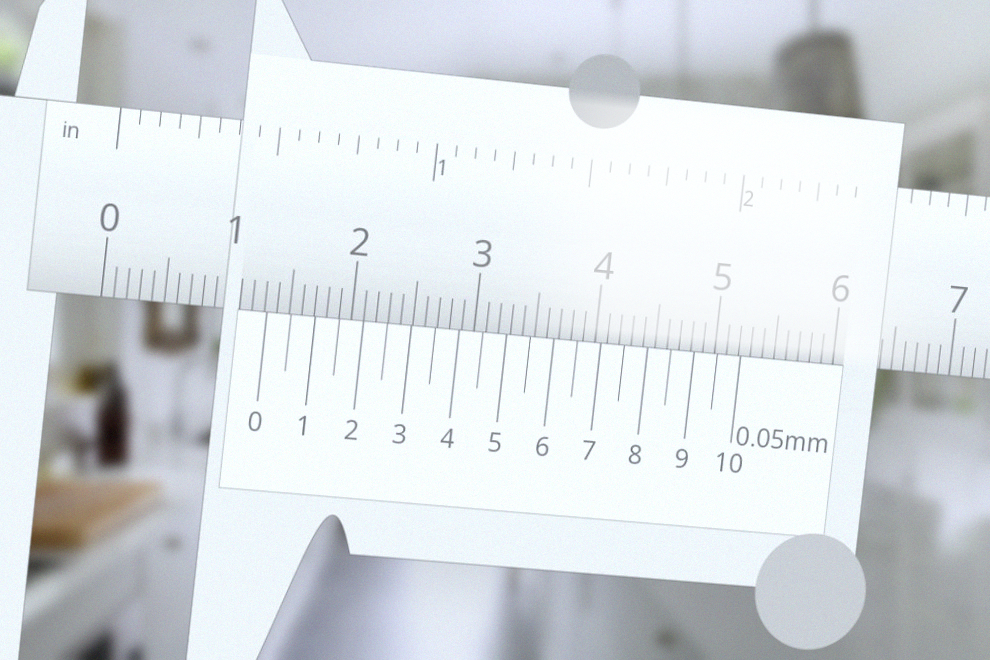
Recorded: 13.2 mm
